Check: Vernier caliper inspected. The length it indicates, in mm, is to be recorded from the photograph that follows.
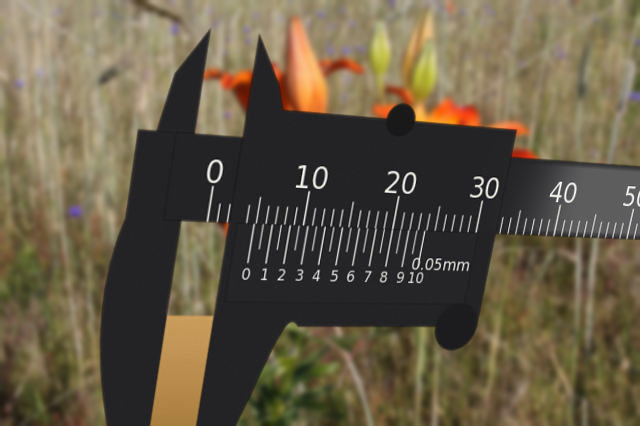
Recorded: 4.8 mm
